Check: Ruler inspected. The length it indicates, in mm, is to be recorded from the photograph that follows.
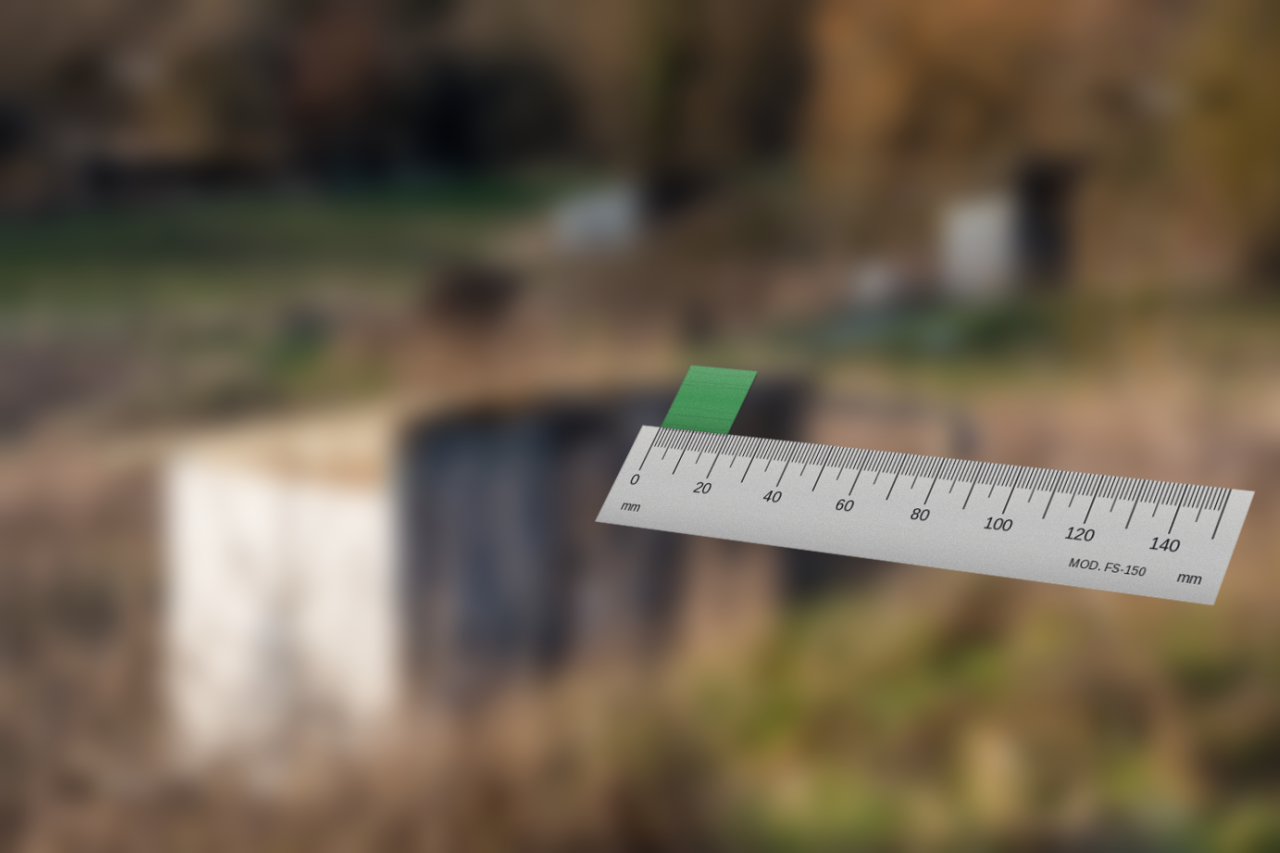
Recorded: 20 mm
